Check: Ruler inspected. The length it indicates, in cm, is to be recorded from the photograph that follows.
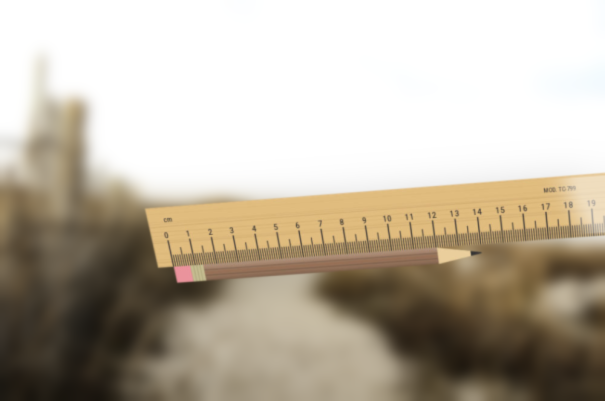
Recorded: 14 cm
